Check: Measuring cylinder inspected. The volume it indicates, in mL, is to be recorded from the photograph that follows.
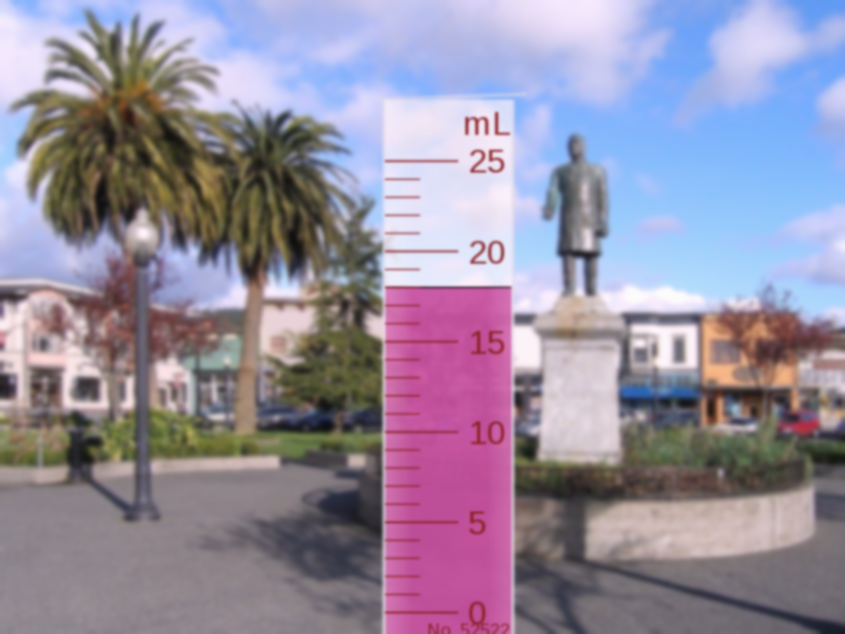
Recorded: 18 mL
